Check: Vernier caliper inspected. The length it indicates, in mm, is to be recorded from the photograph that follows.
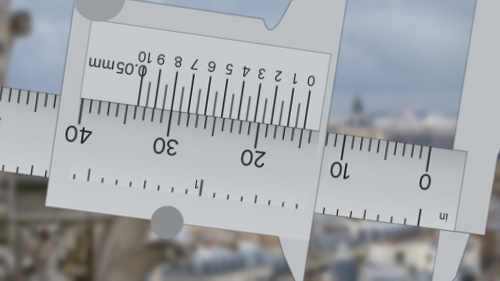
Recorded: 14.8 mm
